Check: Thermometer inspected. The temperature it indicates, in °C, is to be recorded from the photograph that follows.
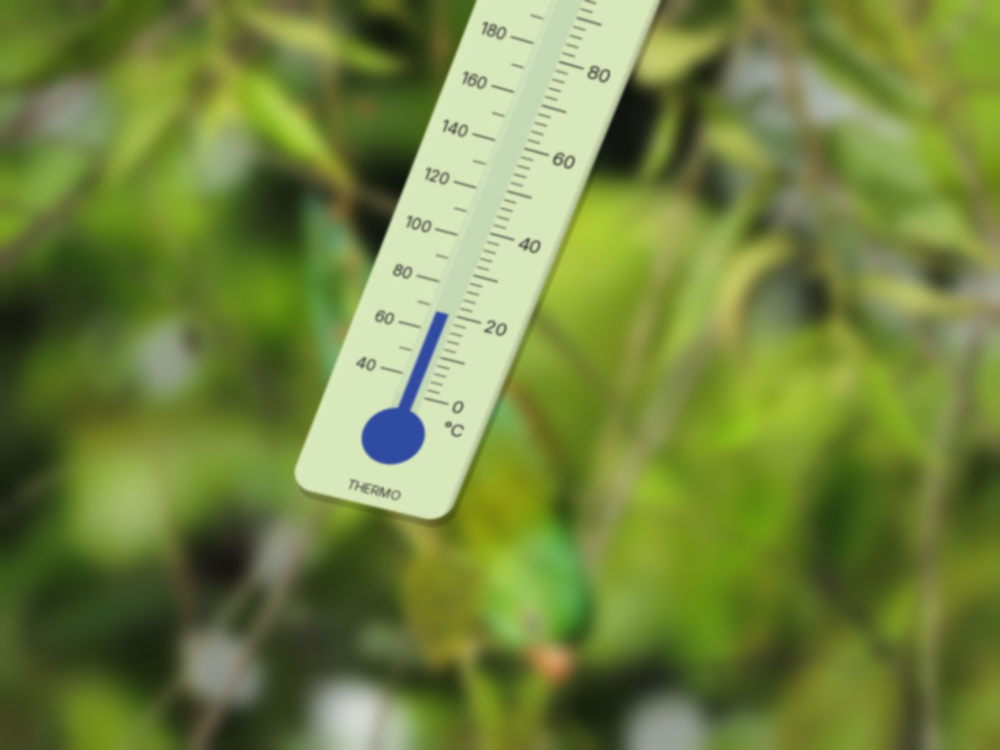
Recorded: 20 °C
